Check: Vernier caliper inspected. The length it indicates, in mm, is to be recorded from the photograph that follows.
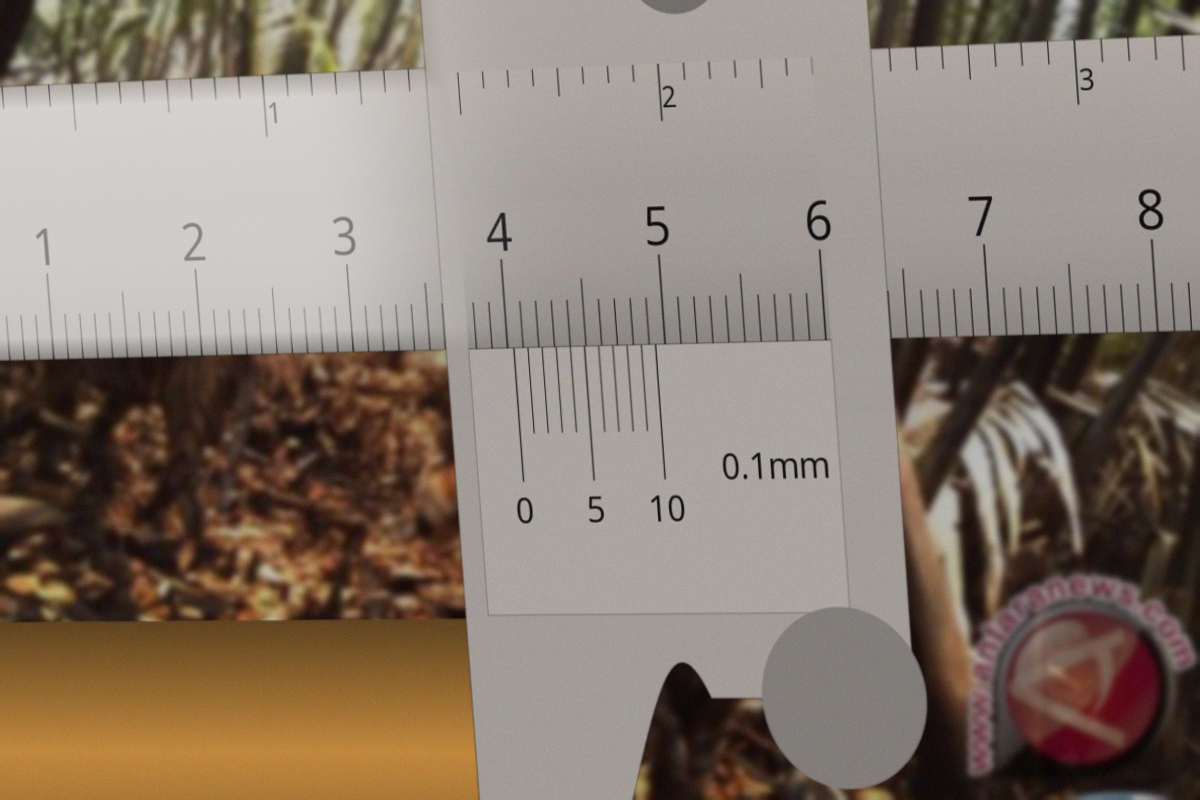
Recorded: 40.4 mm
